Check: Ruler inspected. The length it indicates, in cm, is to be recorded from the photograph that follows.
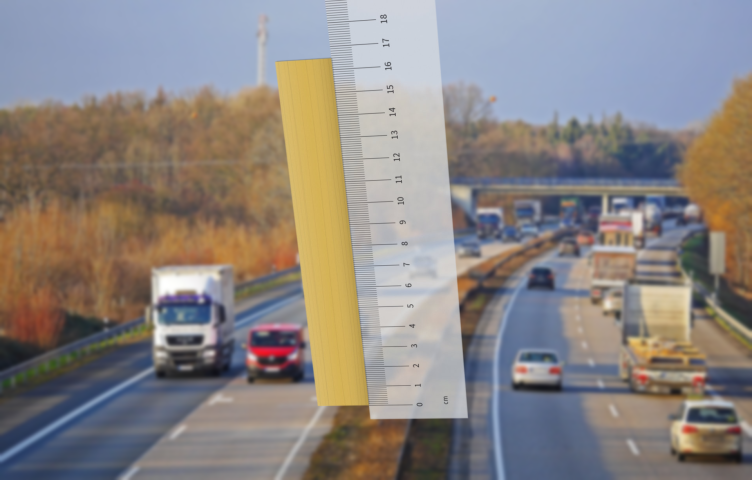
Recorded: 16.5 cm
